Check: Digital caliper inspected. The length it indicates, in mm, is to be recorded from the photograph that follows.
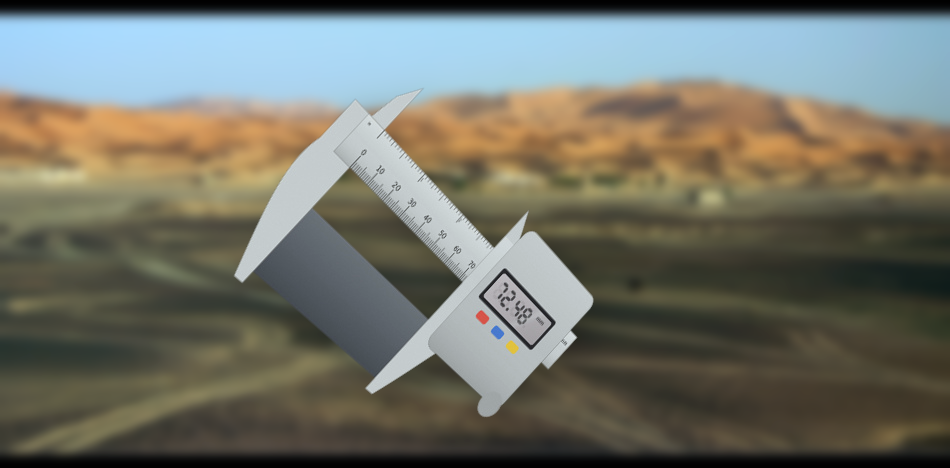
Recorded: 72.48 mm
